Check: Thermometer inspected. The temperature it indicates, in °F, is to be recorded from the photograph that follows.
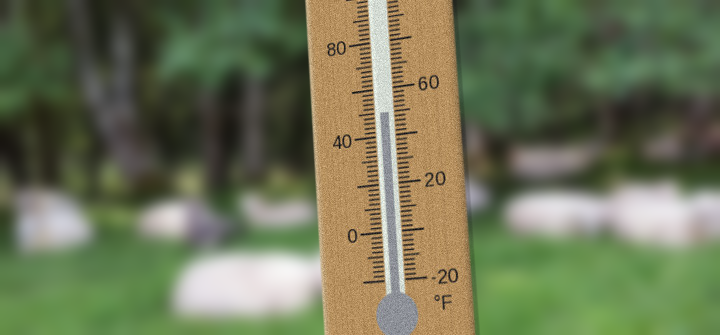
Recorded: 50 °F
